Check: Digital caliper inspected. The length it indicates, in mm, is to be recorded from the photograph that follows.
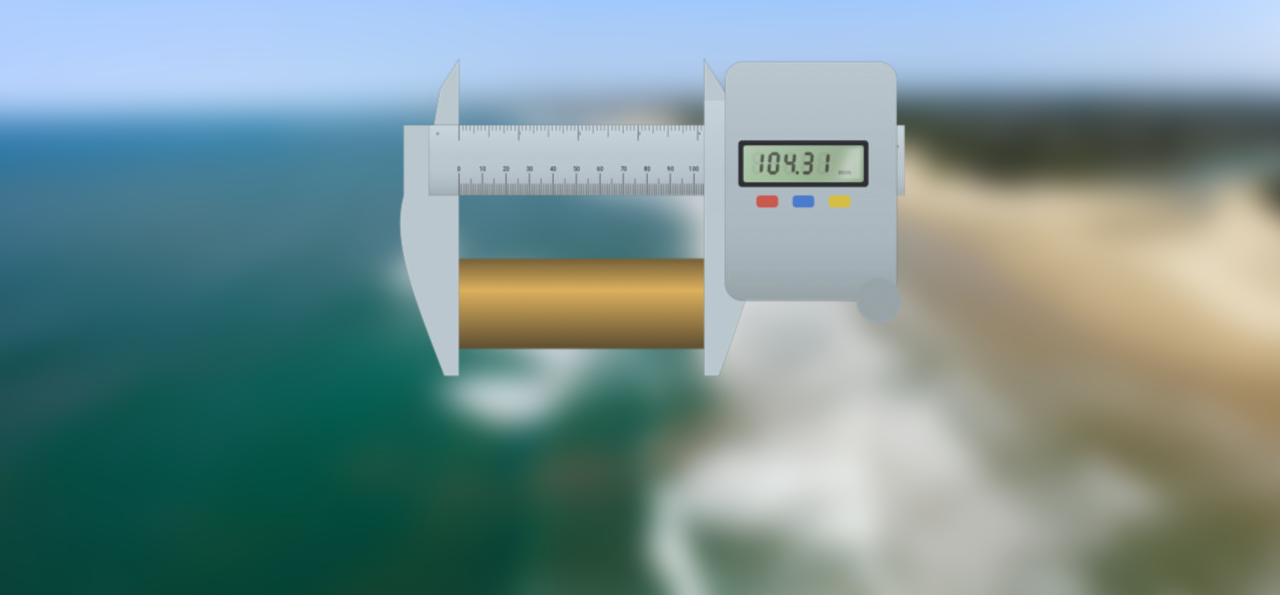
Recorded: 104.31 mm
